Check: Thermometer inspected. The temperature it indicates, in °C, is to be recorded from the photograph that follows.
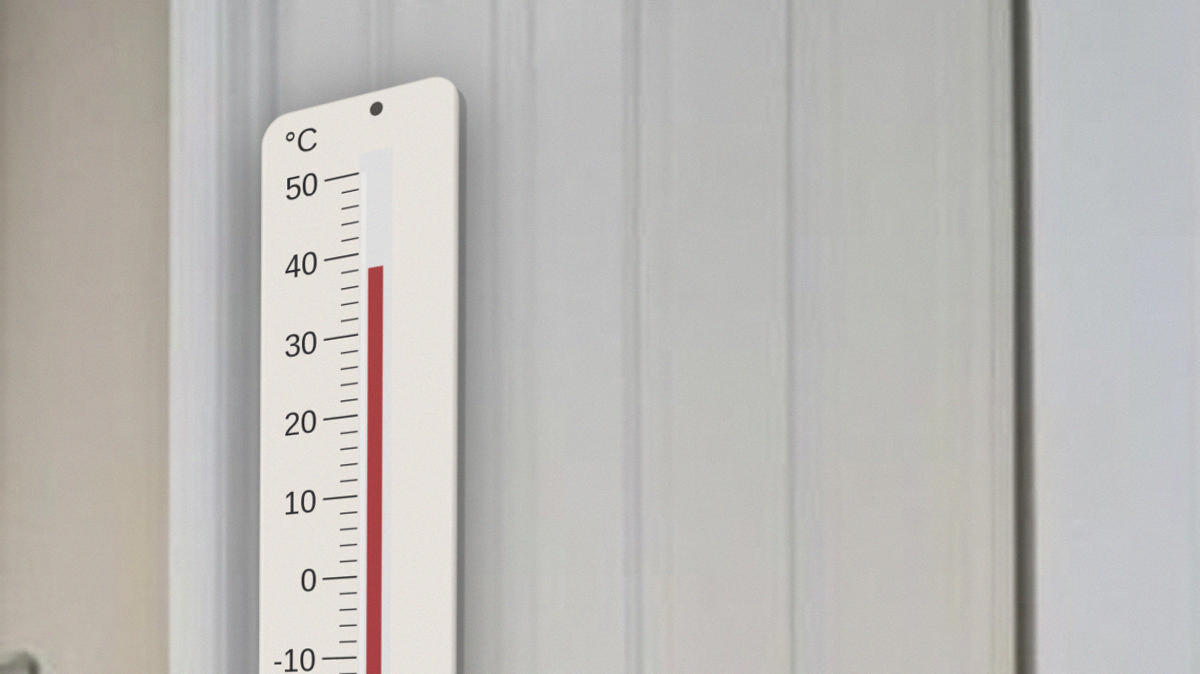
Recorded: 38 °C
